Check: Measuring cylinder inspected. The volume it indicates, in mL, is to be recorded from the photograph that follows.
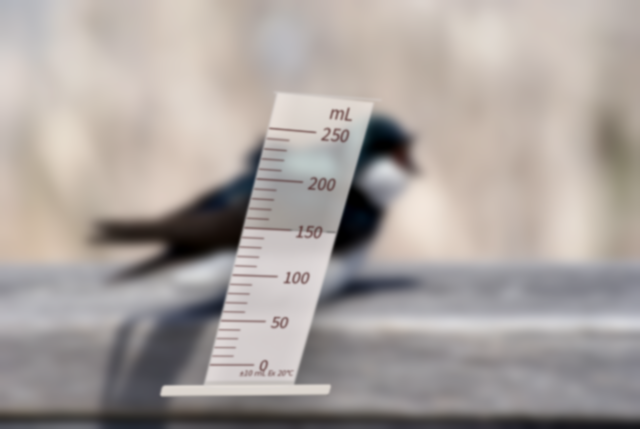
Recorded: 150 mL
